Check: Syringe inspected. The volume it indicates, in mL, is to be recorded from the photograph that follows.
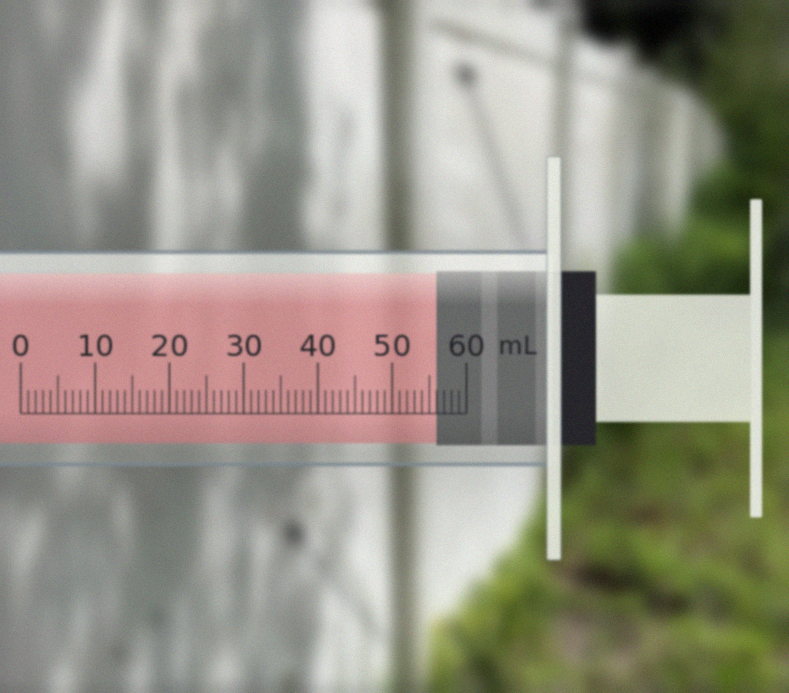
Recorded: 56 mL
